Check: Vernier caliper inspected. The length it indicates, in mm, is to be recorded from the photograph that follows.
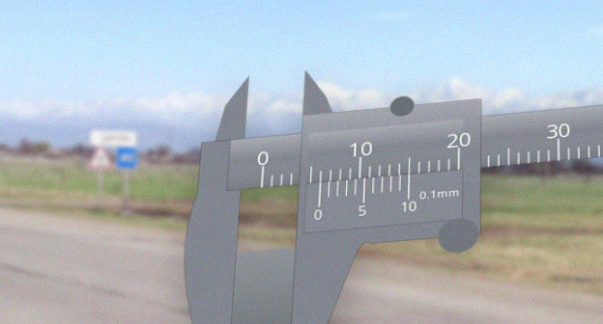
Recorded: 6.0 mm
